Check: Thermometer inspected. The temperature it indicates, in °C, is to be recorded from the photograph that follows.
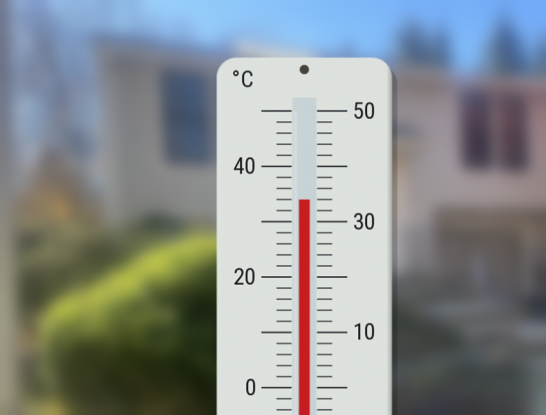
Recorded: 34 °C
